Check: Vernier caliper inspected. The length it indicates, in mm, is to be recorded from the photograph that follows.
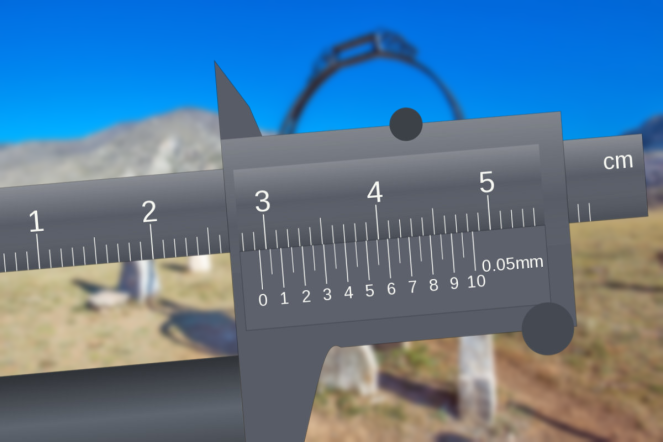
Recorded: 29.4 mm
